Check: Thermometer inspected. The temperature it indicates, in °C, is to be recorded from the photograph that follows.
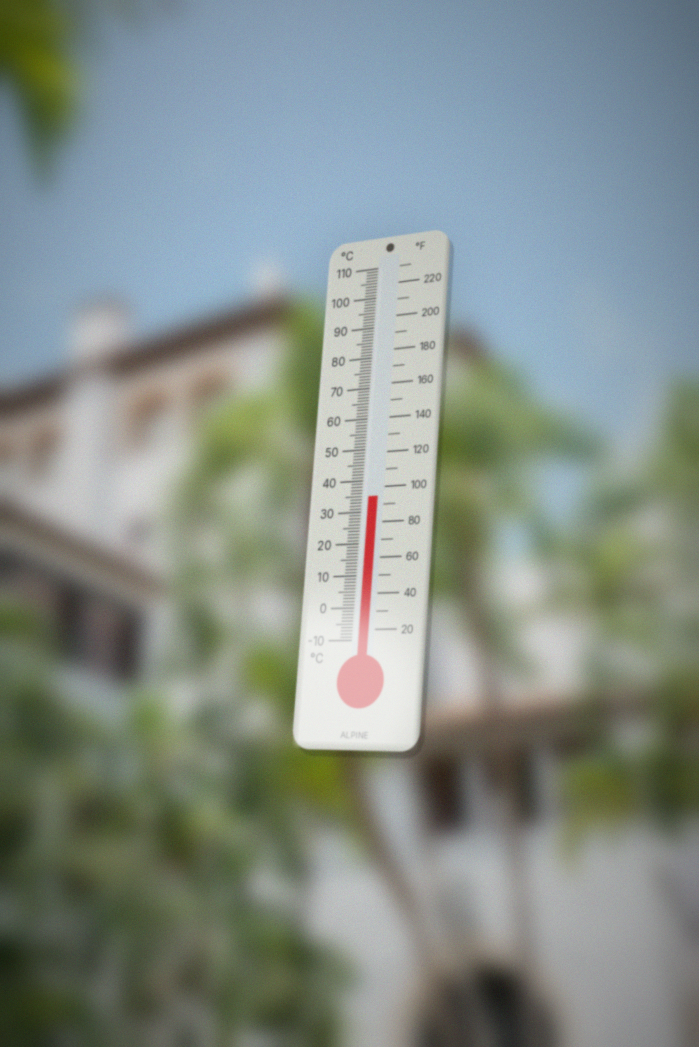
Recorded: 35 °C
